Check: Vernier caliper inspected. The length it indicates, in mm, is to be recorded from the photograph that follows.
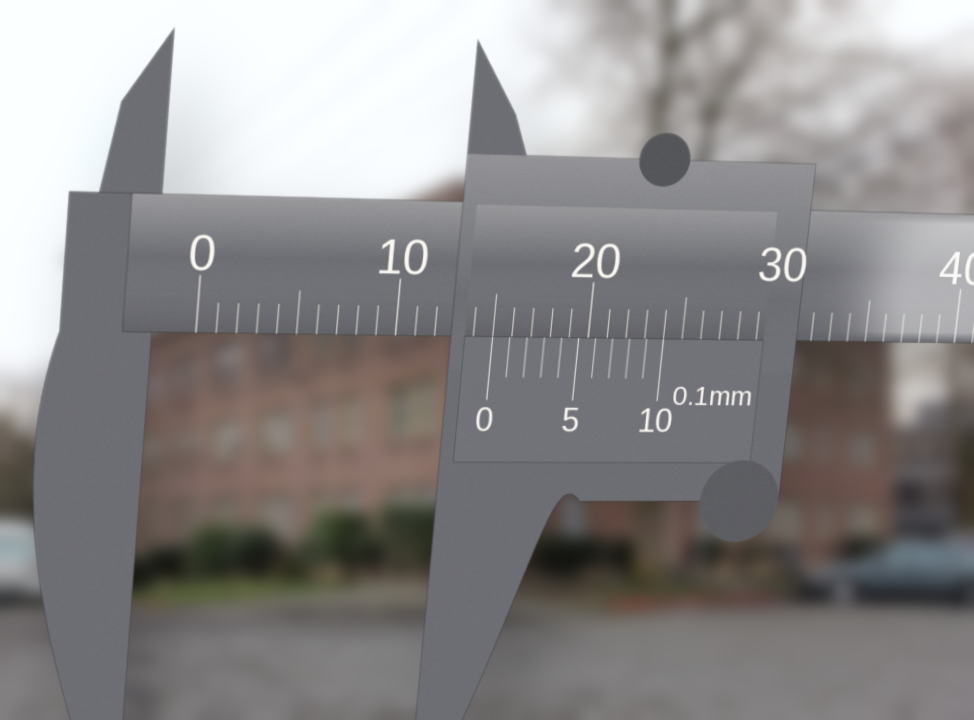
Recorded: 15.0 mm
